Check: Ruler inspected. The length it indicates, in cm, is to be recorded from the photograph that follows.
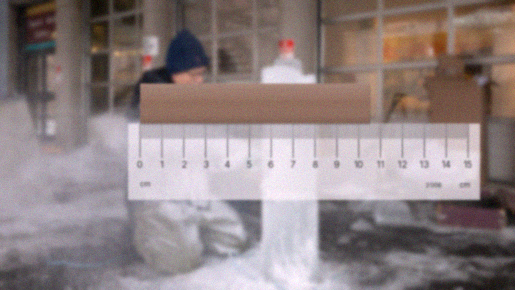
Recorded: 10.5 cm
